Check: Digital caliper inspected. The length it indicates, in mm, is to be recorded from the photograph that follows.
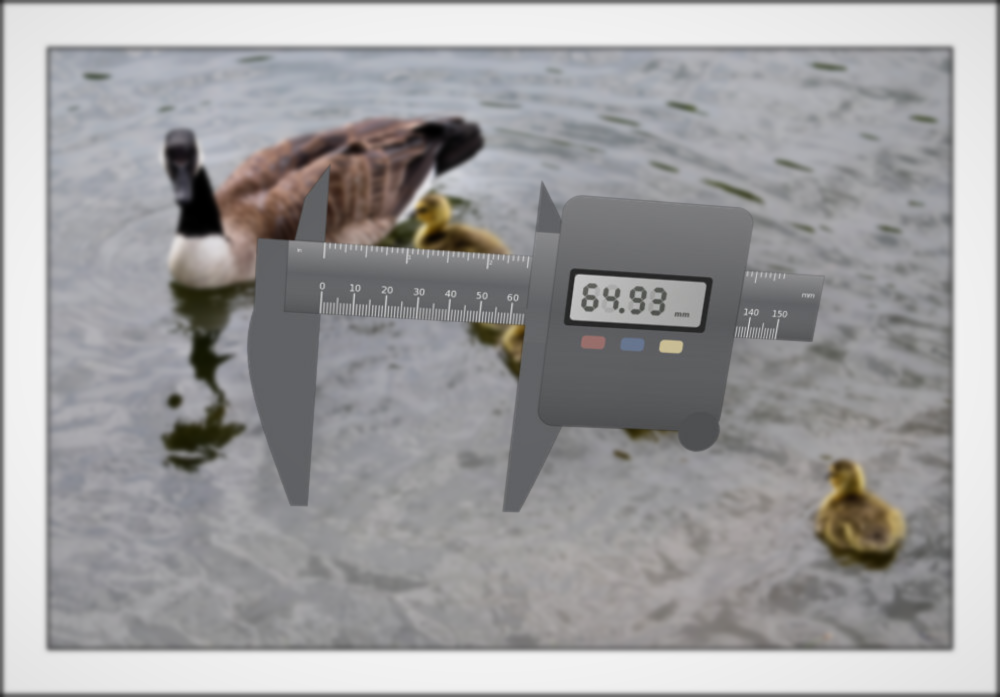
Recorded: 64.93 mm
